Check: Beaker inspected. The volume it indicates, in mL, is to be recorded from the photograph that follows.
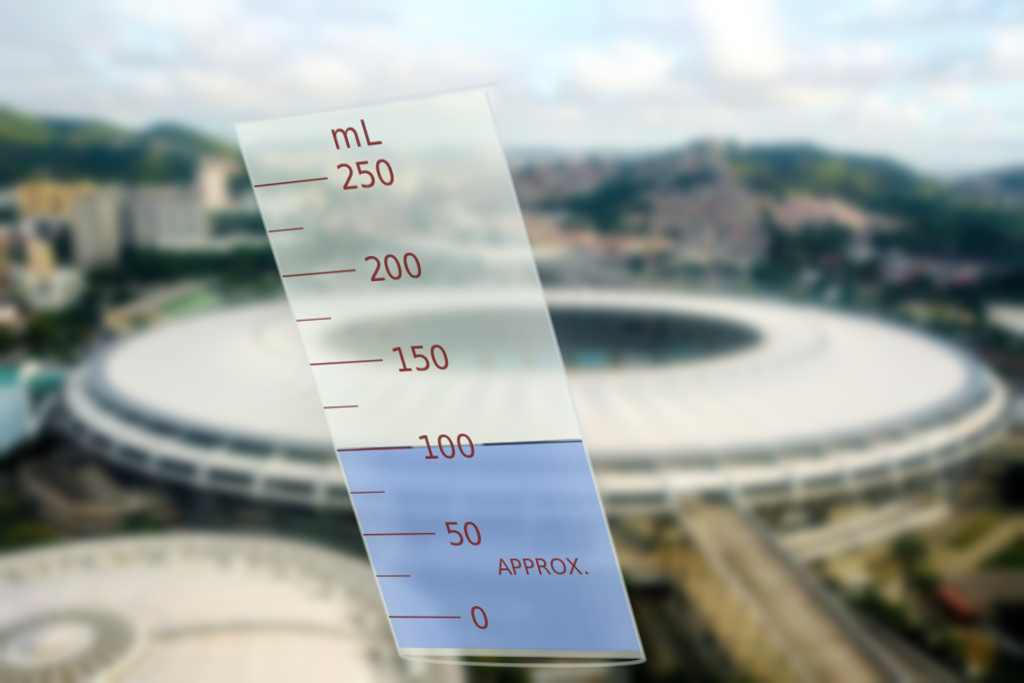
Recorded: 100 mL
